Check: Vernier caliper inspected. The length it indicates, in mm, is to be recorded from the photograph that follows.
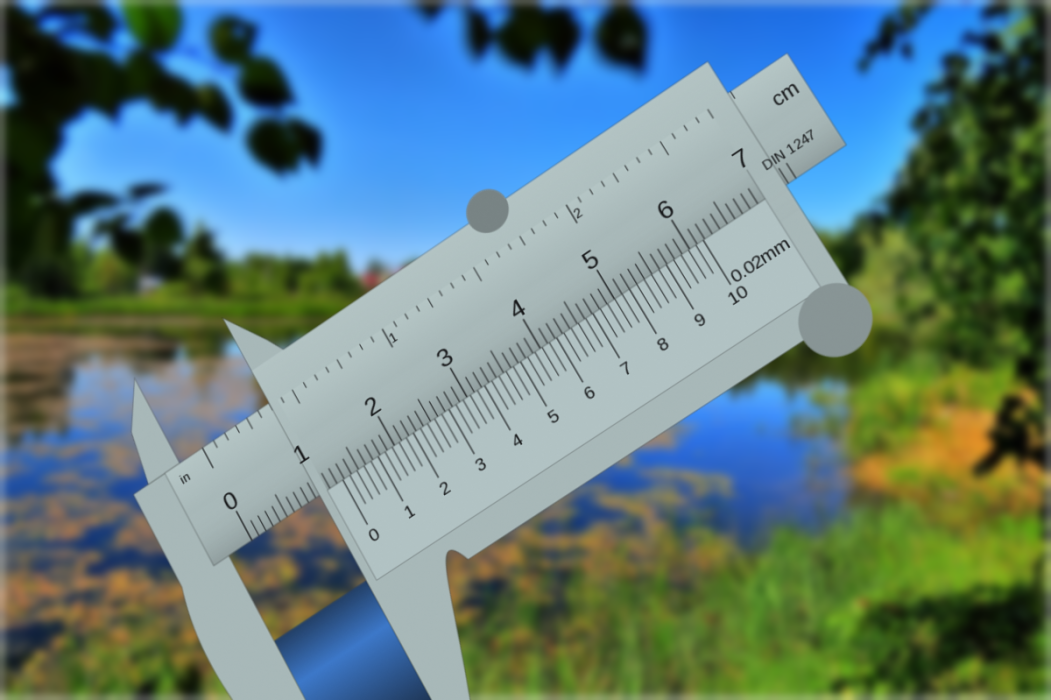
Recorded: 12.8 mm
